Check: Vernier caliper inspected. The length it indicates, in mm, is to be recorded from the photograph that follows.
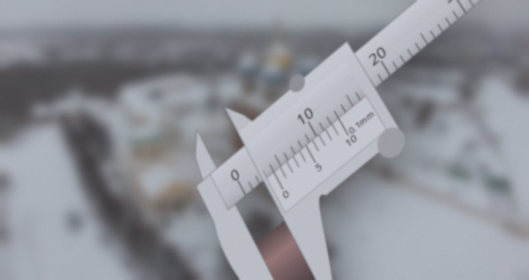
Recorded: 4.0 mm
